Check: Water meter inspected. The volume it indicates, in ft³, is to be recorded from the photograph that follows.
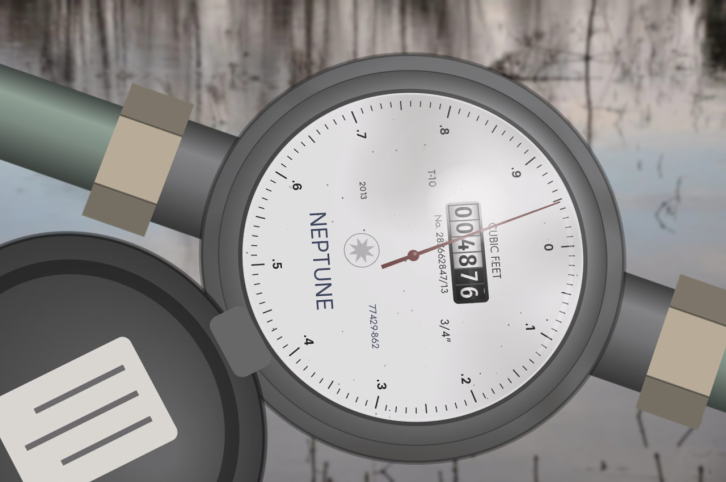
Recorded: 4875.95 ft³
